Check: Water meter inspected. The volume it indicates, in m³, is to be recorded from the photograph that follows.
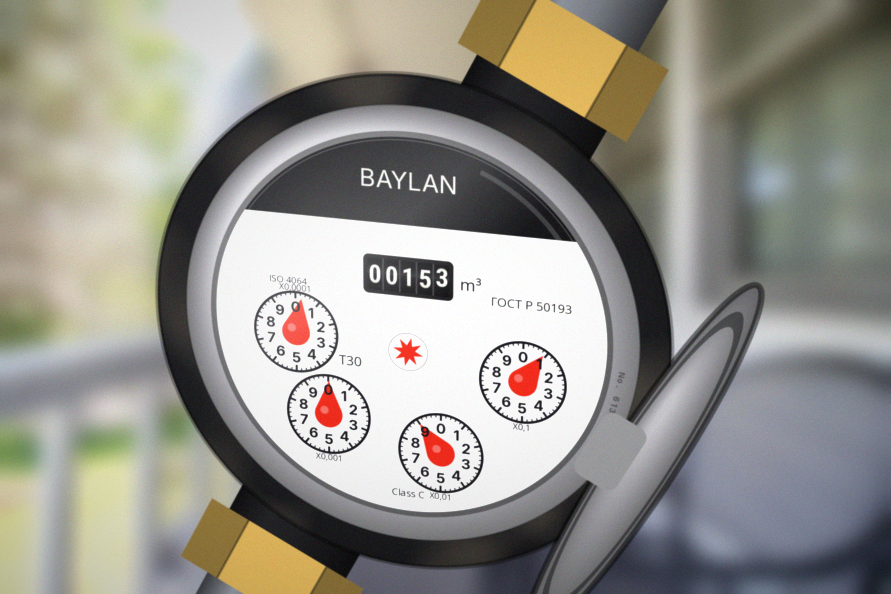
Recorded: 153.0900 m³
